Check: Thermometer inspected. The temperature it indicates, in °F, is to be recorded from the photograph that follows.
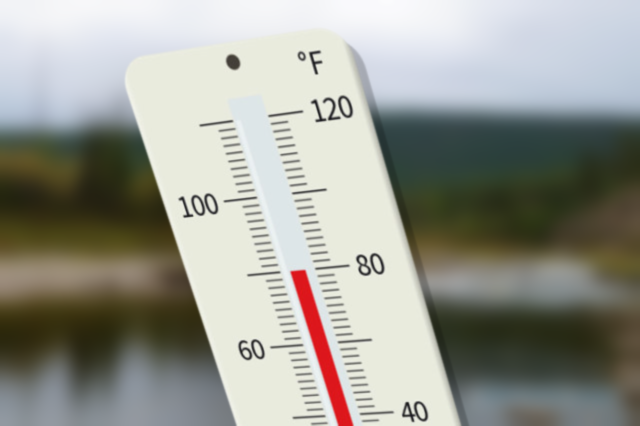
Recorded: 80 °F
